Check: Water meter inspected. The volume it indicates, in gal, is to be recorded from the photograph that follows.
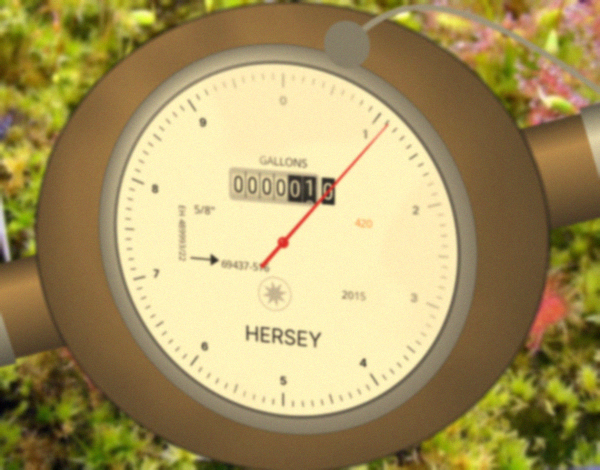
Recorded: 11.1 gal
